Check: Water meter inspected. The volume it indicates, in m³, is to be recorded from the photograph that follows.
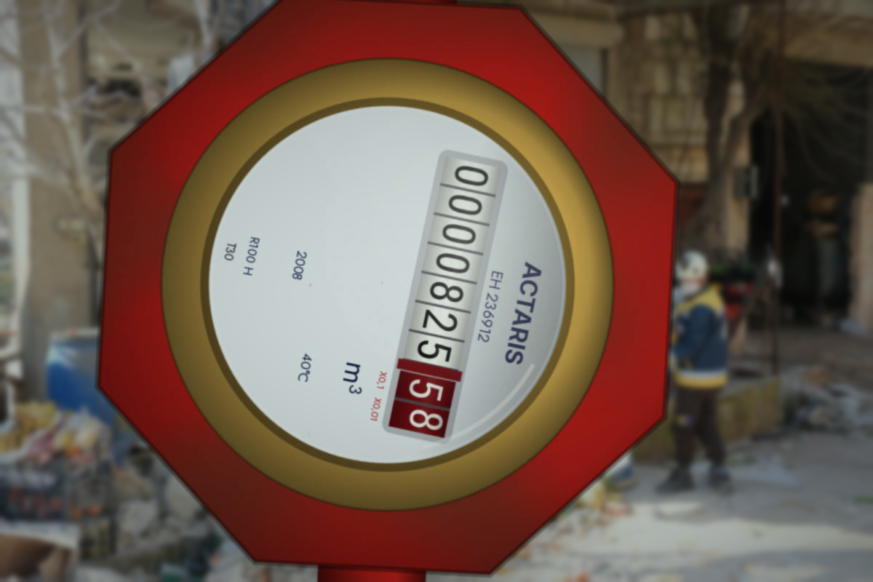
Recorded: 825.58 m³
